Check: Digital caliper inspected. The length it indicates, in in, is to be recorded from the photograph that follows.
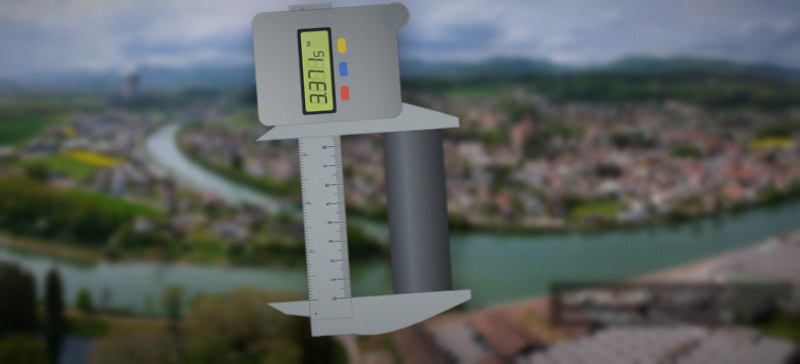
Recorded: 3.3715 in
